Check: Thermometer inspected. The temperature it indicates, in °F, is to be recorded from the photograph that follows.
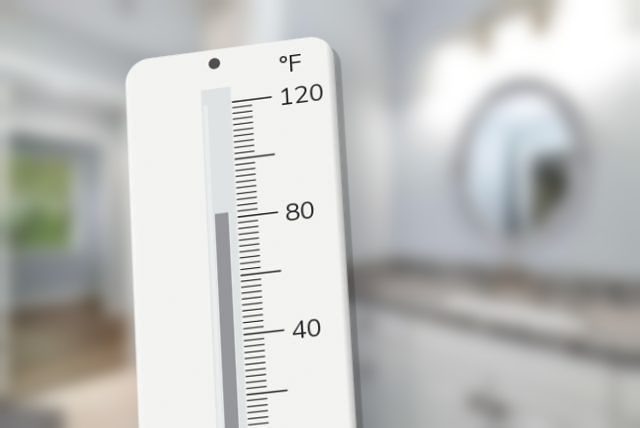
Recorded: 82 °F
